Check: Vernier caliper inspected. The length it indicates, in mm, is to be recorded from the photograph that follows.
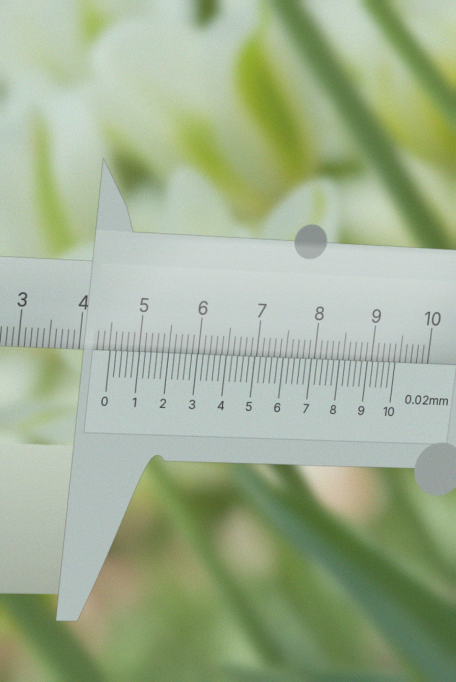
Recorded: 45.2 mm
